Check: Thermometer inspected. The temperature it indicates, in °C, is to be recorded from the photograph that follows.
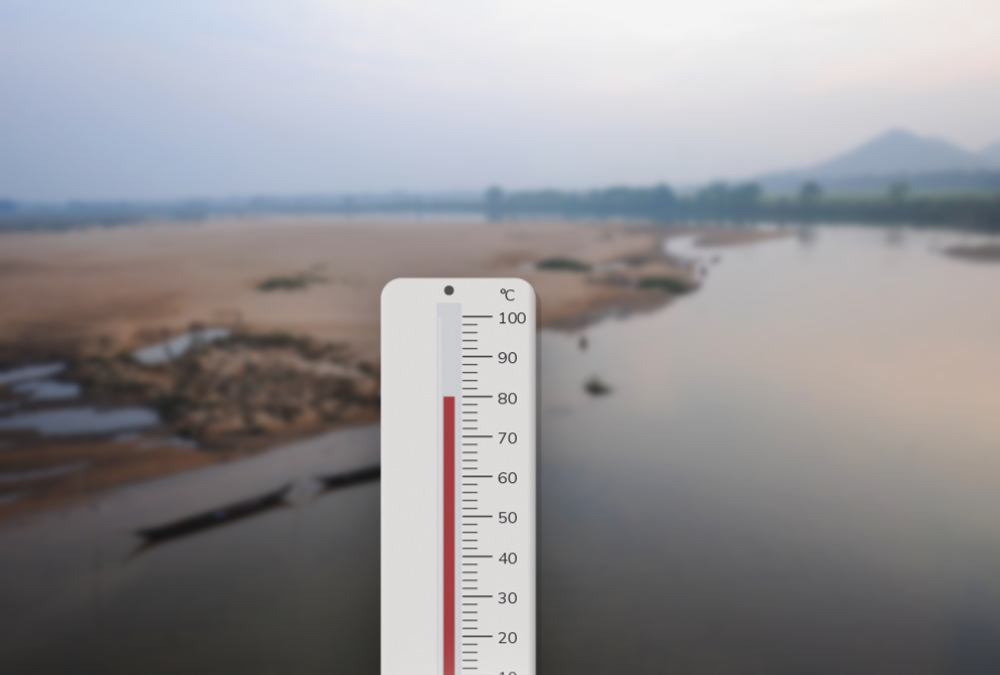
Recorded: 80 °C
